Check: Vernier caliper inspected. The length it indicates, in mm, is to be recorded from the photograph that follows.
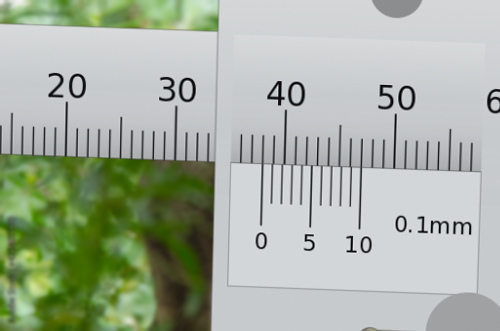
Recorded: 38.0 mm
